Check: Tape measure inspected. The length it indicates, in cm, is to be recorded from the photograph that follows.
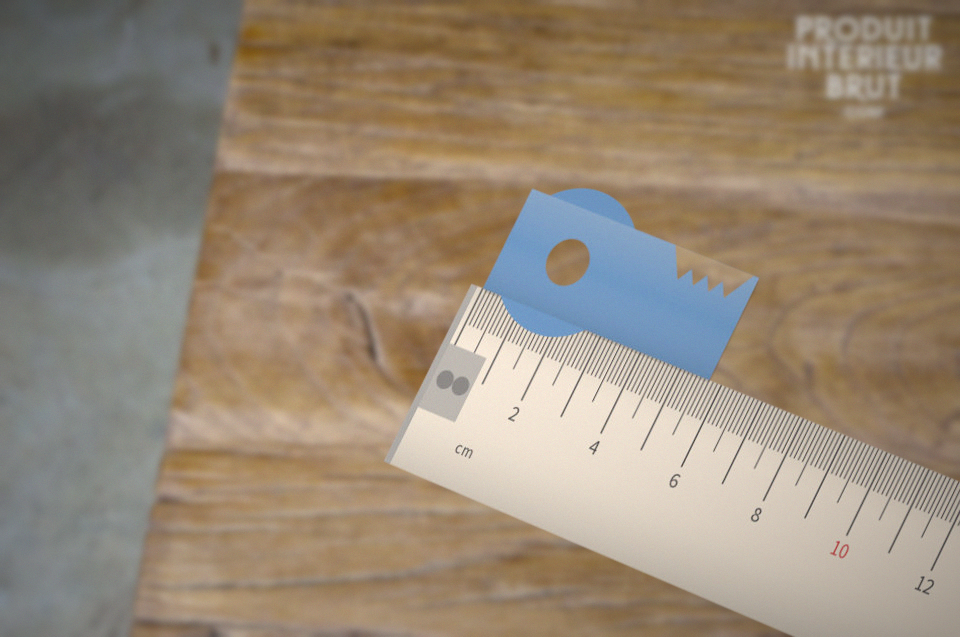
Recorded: 5.7 cm
